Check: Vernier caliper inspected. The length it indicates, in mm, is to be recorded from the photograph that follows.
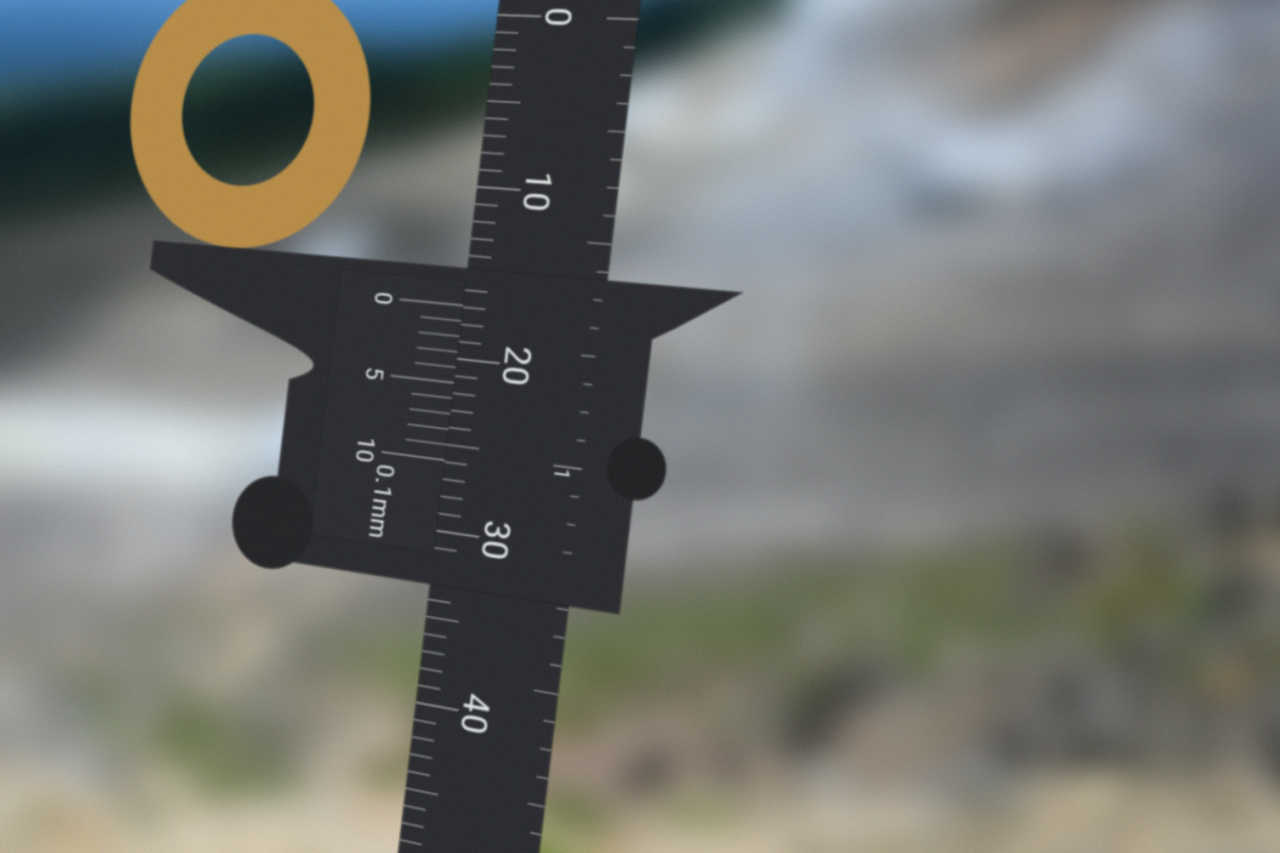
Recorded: 16.9 mm
